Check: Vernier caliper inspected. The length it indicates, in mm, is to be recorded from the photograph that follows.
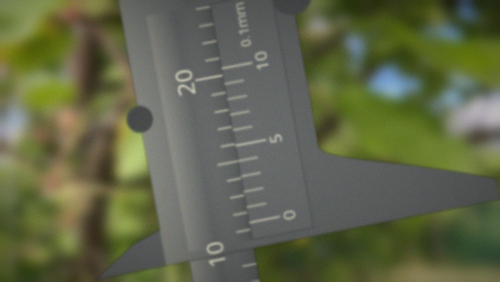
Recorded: 11.4 mm
